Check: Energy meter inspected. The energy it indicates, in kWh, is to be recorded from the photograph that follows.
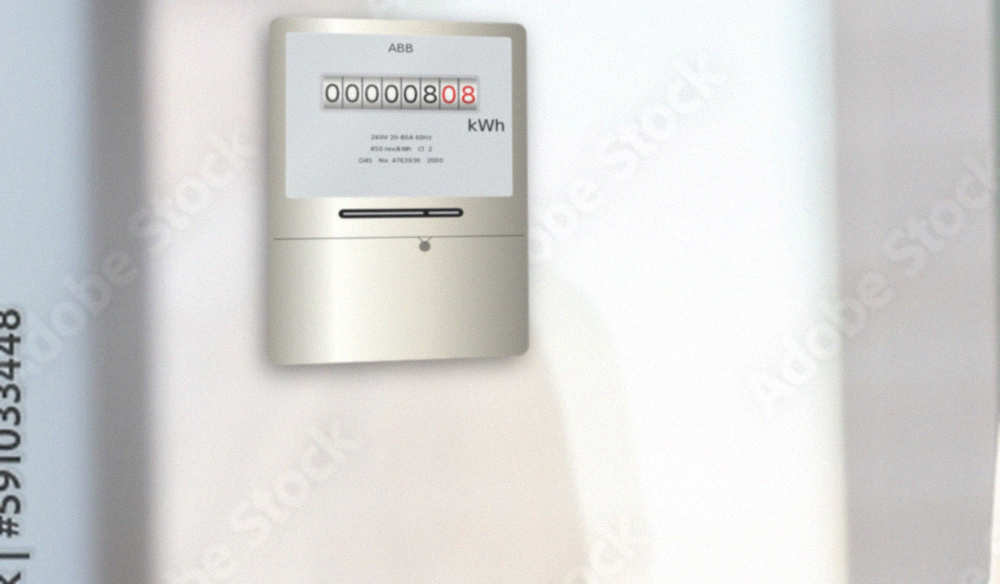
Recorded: 8.08 kWh
